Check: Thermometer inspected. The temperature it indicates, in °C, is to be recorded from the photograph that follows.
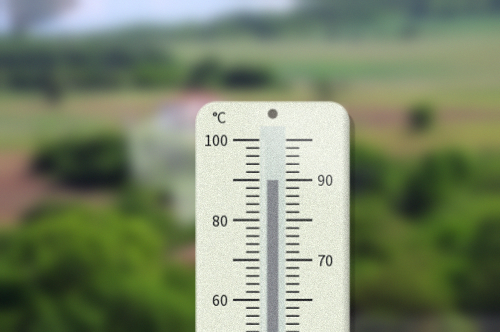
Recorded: 90 °C
